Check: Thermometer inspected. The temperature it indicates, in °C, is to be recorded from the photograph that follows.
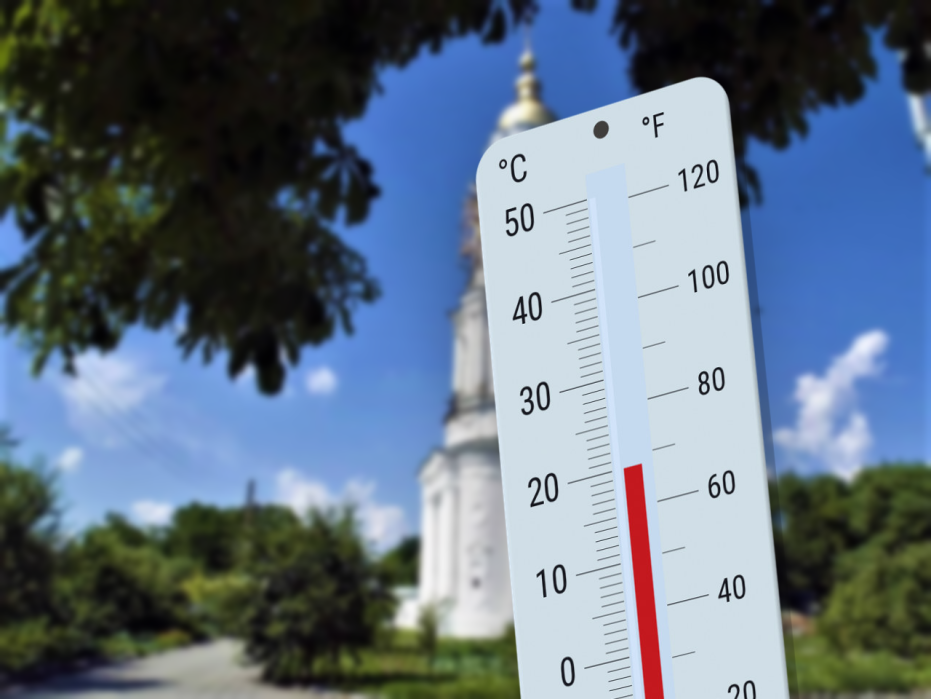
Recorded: 20 °C
